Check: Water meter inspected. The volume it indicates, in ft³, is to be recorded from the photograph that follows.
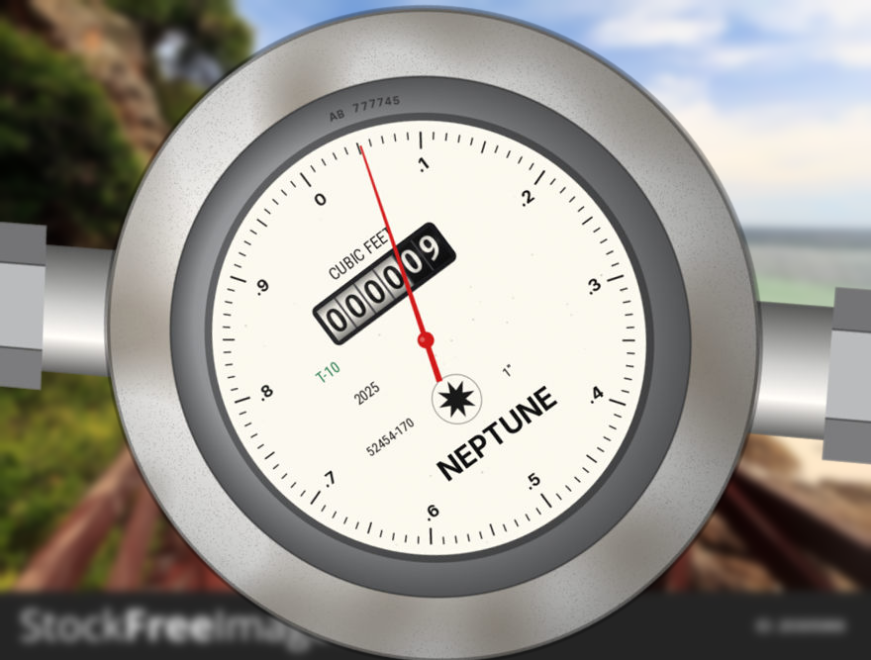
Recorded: 9.05 ft³
